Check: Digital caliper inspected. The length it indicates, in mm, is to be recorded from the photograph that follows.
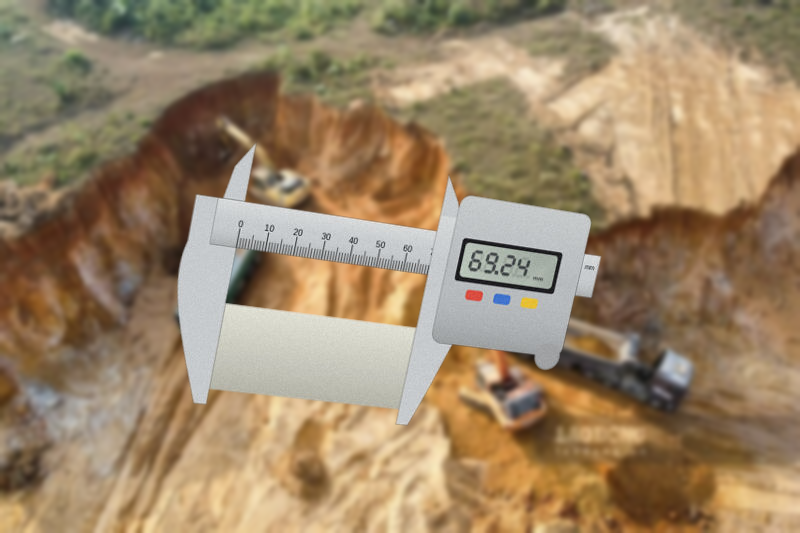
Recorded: 69.24 mm
